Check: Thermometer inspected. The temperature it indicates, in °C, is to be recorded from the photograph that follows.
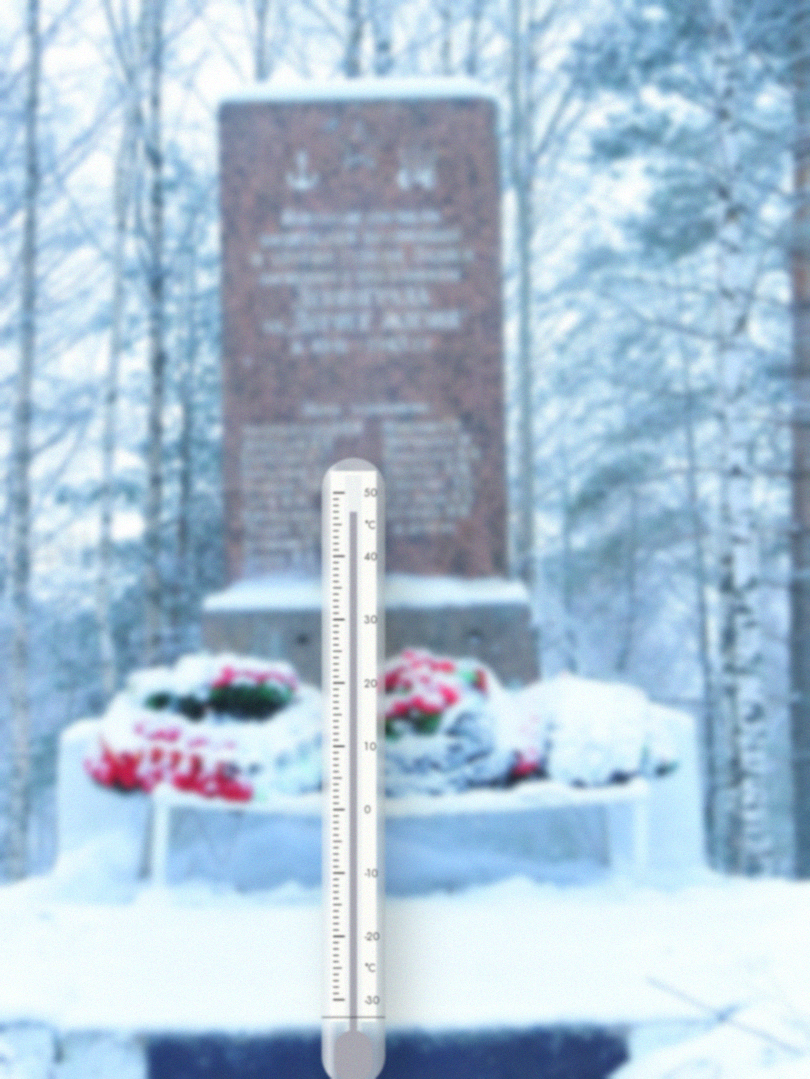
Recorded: 47 °C
